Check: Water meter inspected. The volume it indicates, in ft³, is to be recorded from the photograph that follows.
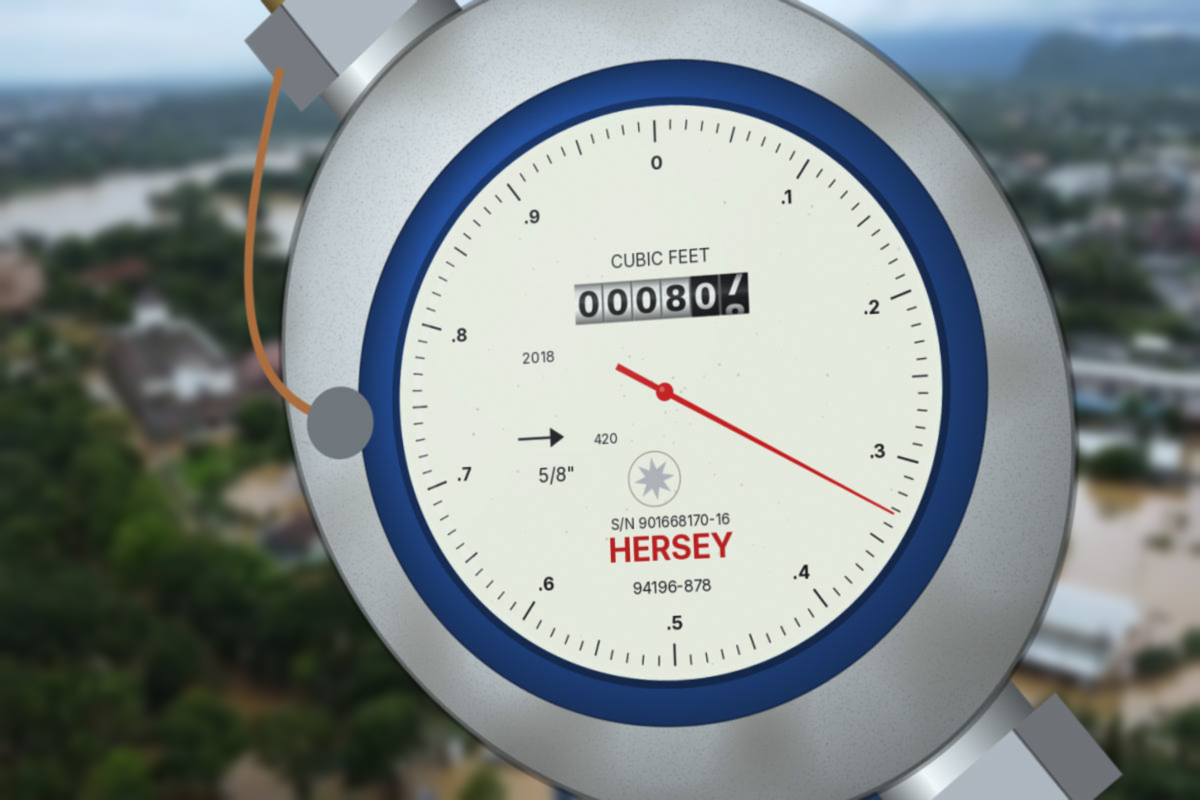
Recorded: 807.33 ft³
